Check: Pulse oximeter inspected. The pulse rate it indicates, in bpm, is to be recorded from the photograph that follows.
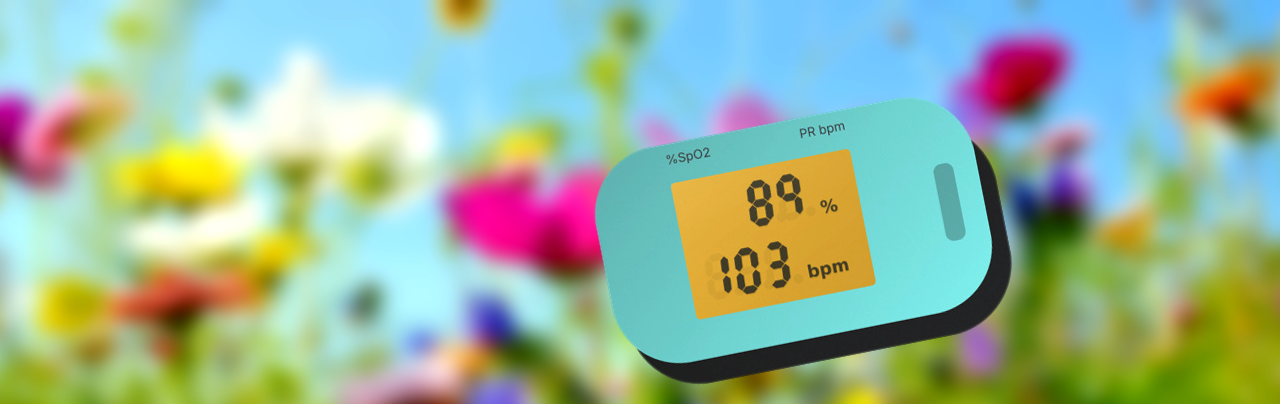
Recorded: 103 bpm
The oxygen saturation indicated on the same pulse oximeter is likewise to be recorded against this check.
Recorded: 89 %
